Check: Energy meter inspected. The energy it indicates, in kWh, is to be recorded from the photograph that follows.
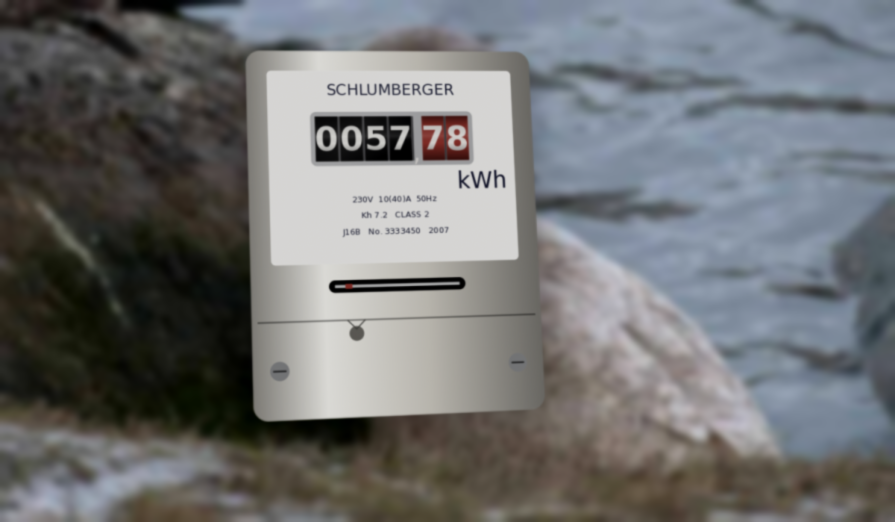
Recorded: 57.78 kWh
